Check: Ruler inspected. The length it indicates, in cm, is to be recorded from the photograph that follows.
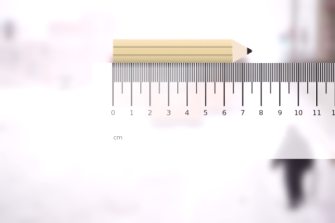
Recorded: 7.5 cm
